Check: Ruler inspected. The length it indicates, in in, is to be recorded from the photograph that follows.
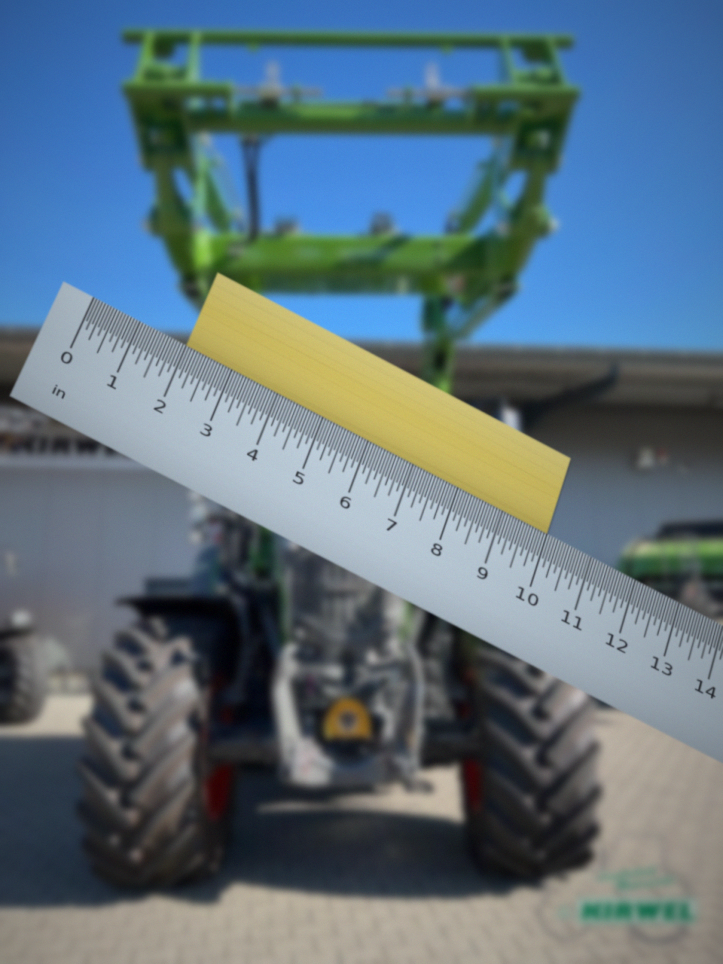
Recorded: 8 in
